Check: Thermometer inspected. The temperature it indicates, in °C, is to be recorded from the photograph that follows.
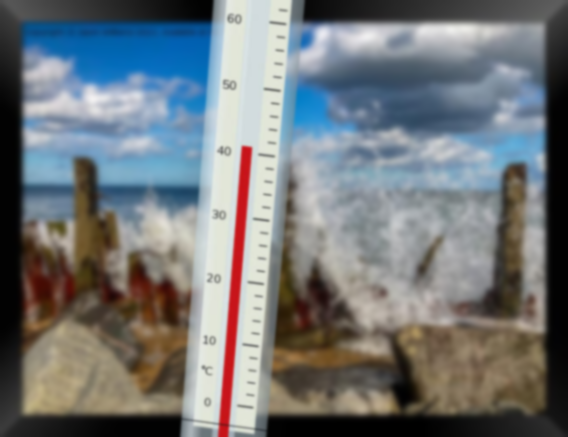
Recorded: 41 °C
